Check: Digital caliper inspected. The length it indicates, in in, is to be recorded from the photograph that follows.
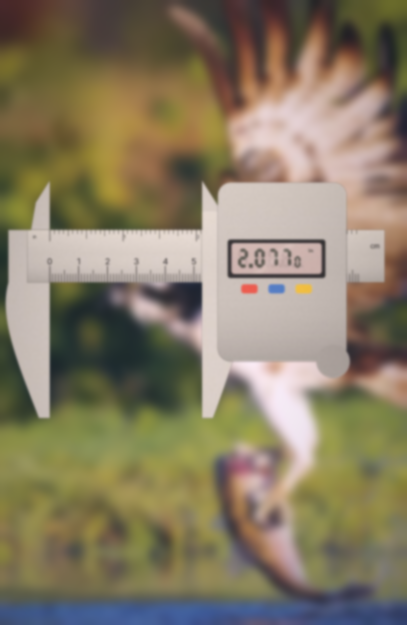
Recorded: 2.0770 in
